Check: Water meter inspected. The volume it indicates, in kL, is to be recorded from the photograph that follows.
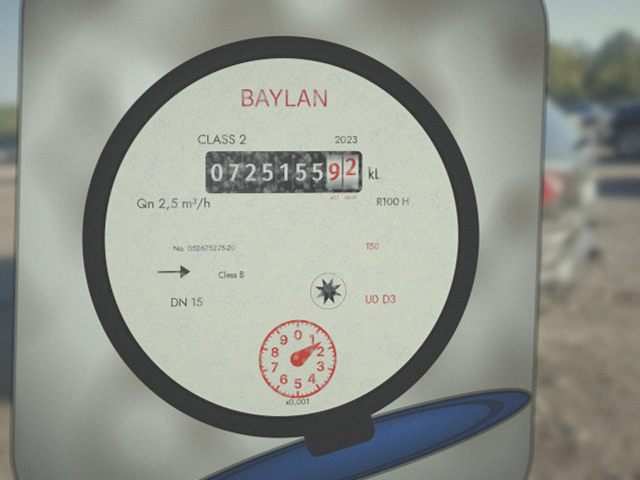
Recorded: 725155.921 kL
